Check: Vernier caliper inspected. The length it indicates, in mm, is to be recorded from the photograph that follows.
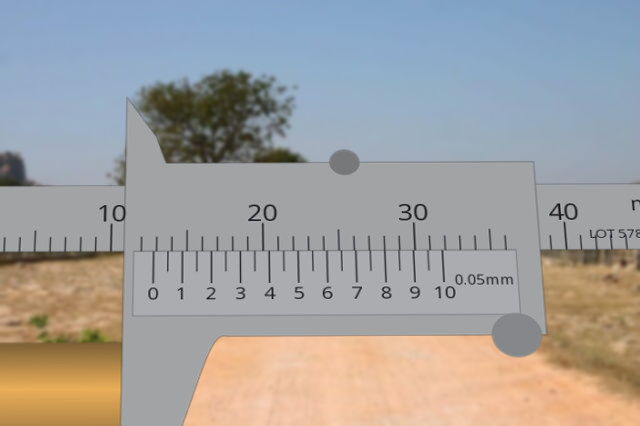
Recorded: 12.8 mm
